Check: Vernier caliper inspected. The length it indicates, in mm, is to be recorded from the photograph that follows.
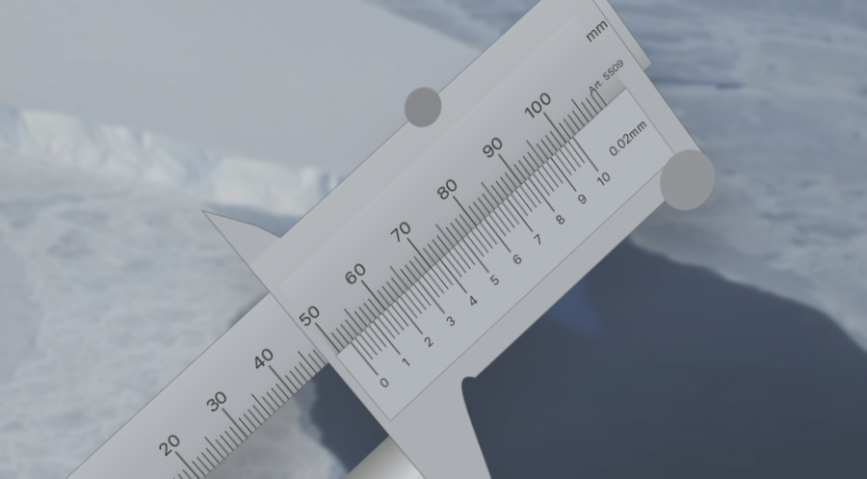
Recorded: 52.4 mm
